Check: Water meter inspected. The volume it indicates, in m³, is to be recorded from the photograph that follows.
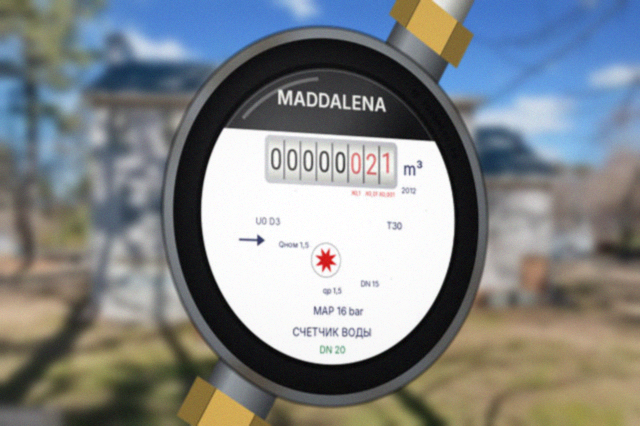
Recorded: 0.021 m³
